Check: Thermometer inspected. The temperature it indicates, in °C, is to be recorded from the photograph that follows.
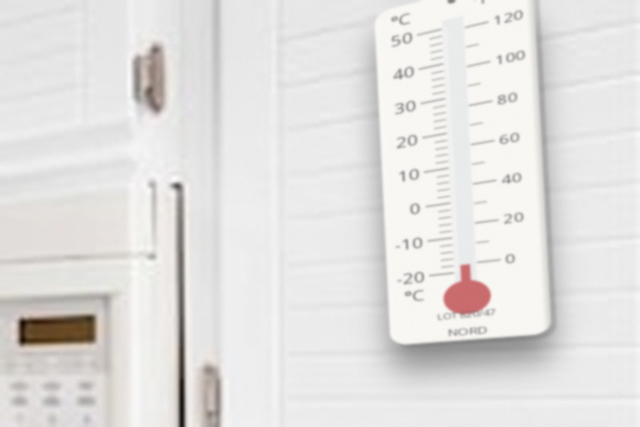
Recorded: -18 °C
